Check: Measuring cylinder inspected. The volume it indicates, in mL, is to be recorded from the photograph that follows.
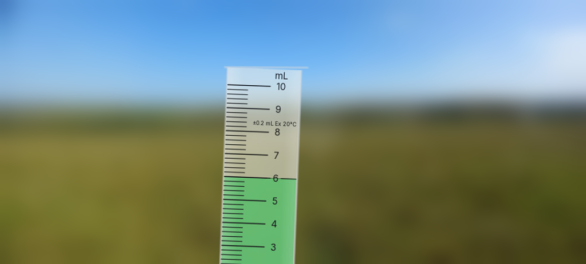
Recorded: 6 mL
